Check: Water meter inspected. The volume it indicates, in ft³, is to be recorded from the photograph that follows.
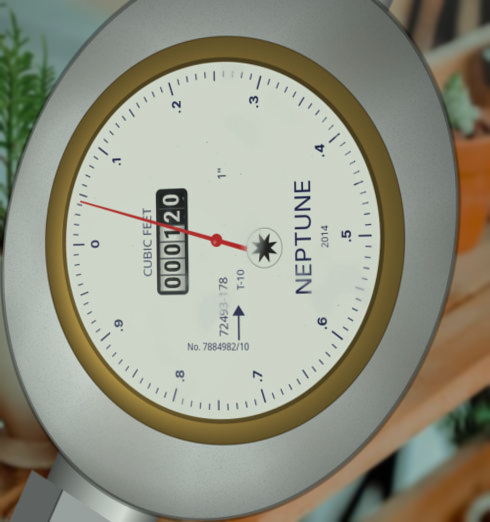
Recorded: 120.04 ft³
